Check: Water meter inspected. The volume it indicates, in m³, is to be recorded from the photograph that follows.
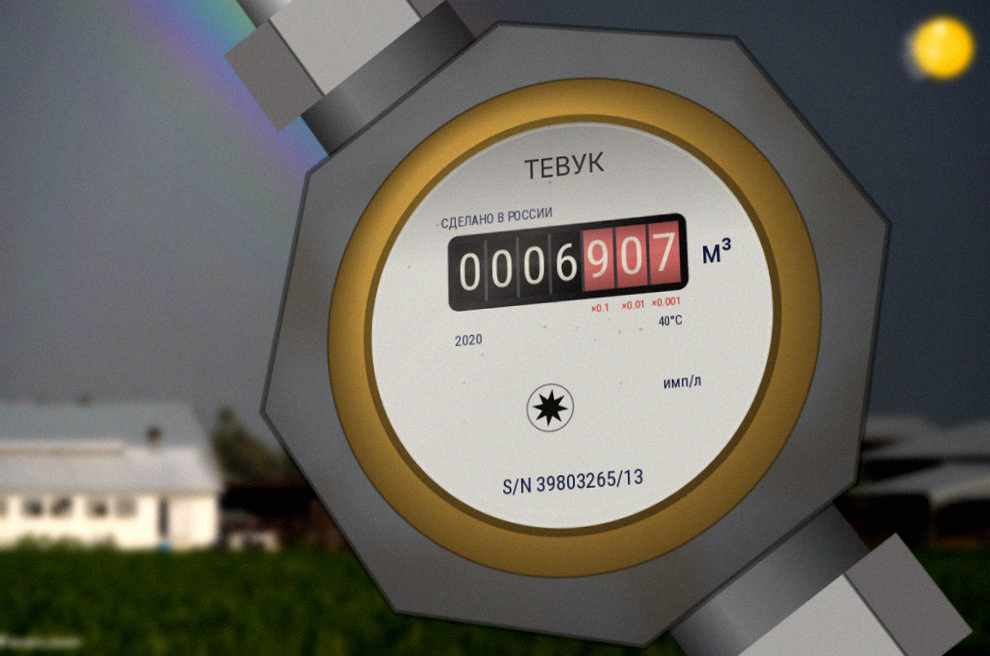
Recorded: 6.907 m³
